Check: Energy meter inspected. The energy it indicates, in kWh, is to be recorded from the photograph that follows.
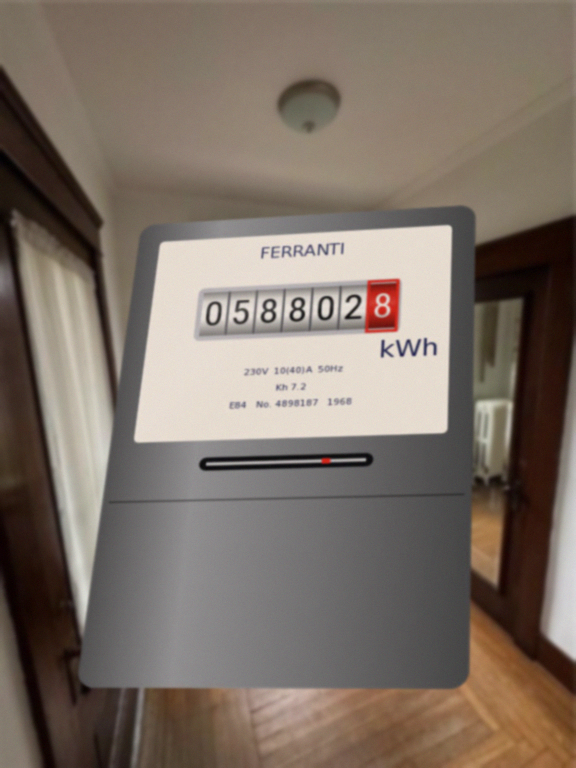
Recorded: 58802.8 kWh
